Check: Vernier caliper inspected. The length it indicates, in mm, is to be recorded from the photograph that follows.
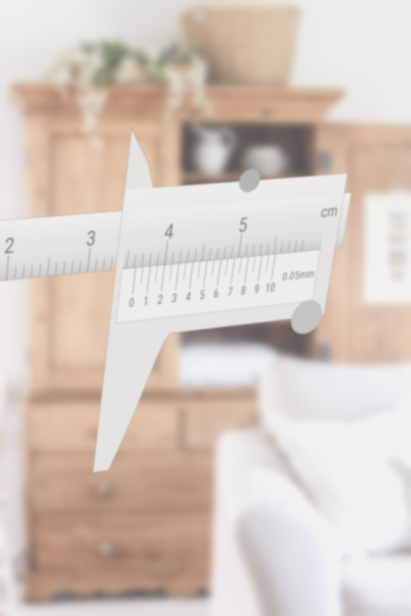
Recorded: 36.2 mm
